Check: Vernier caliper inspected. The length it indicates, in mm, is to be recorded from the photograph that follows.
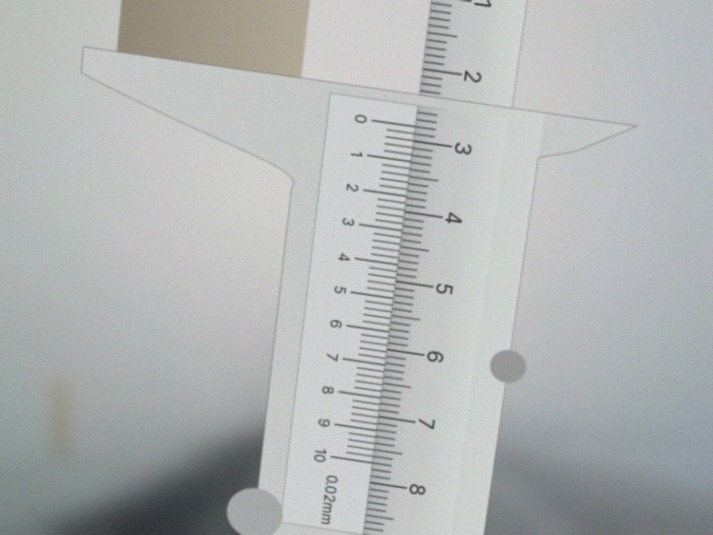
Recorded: 28.0 mm
